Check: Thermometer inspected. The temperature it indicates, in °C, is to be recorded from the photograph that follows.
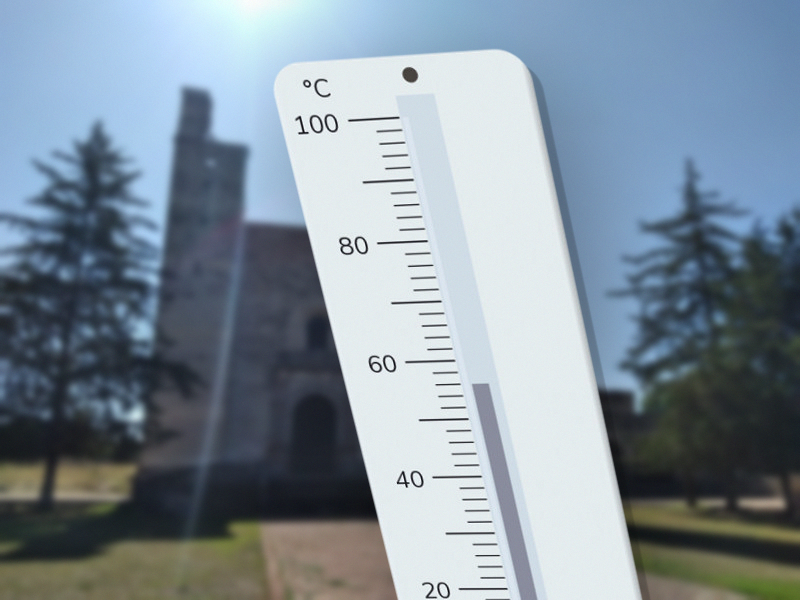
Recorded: 56 °C
